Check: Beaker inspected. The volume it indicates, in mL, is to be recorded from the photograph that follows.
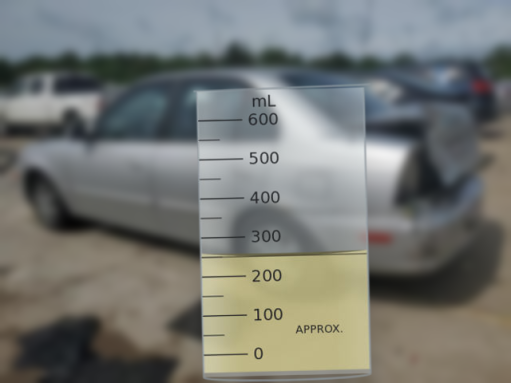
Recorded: 250 mL
